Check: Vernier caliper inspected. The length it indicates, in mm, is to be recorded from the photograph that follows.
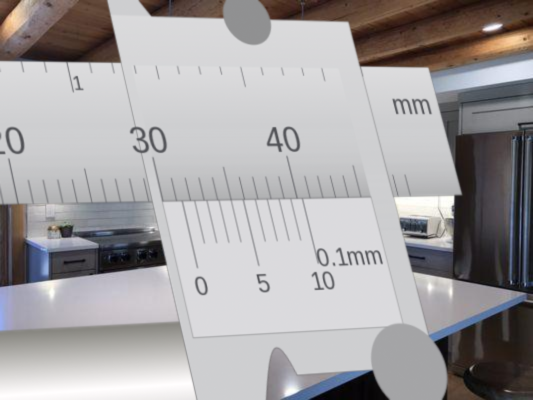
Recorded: 31.4 mm
